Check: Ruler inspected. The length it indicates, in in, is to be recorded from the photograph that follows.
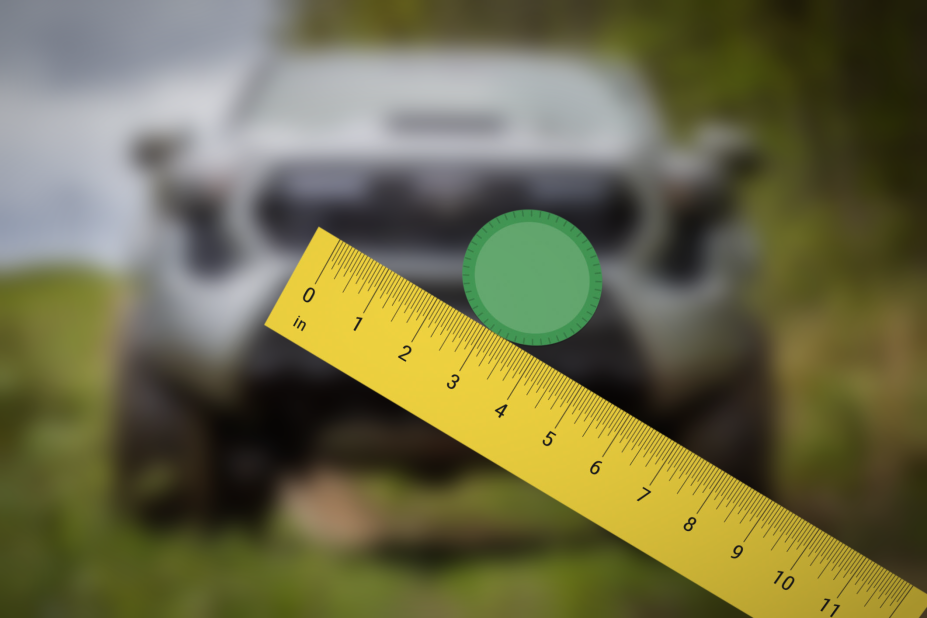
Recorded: 2.5 in
